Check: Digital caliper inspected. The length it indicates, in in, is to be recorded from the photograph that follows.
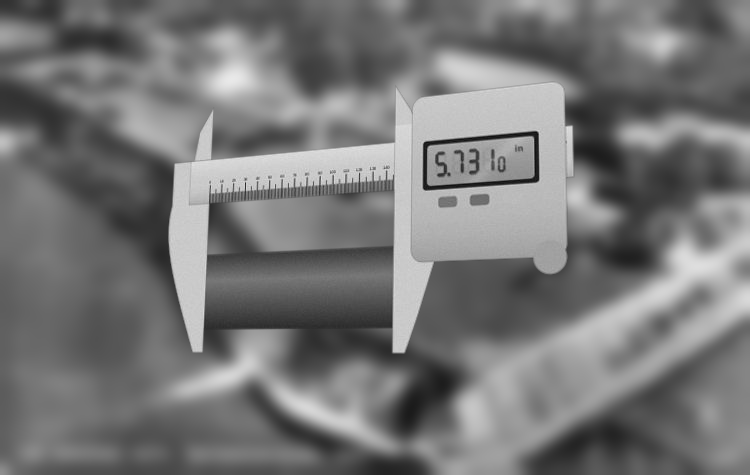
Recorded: 5.7310 in
